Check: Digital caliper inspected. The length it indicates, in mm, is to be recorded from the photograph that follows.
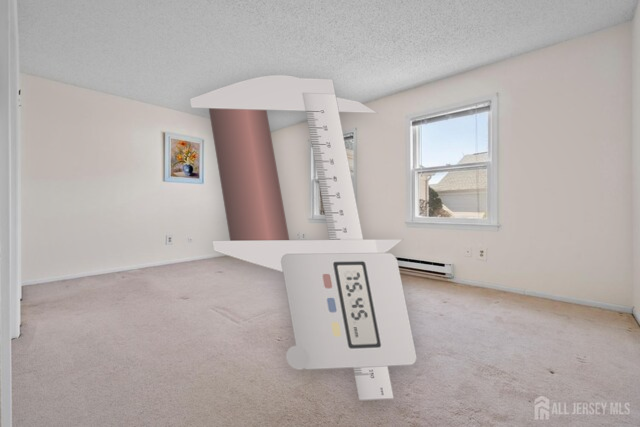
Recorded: 75.45 mm
